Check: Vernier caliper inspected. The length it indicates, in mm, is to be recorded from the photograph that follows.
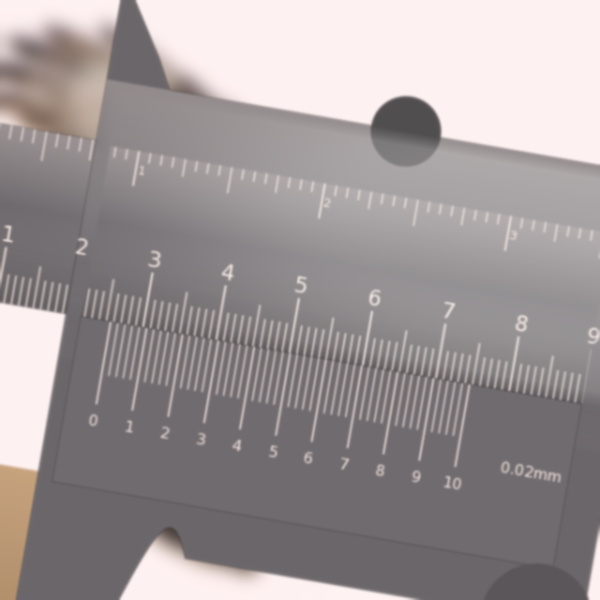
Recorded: 25.6 mm
